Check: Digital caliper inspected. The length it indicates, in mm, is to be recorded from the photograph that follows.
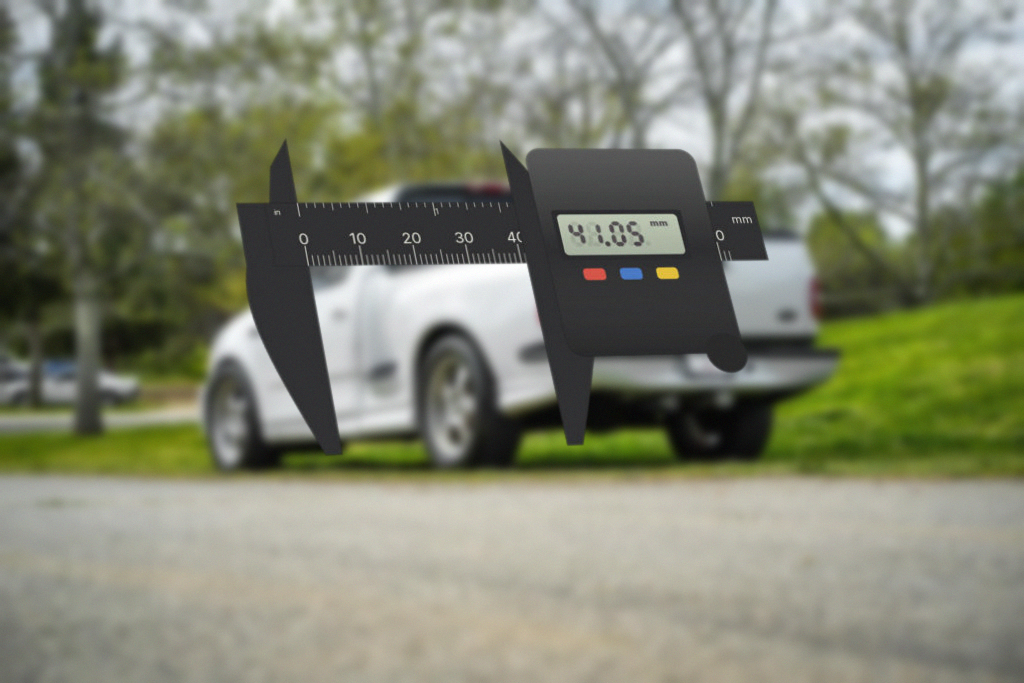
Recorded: 41.05 mm
